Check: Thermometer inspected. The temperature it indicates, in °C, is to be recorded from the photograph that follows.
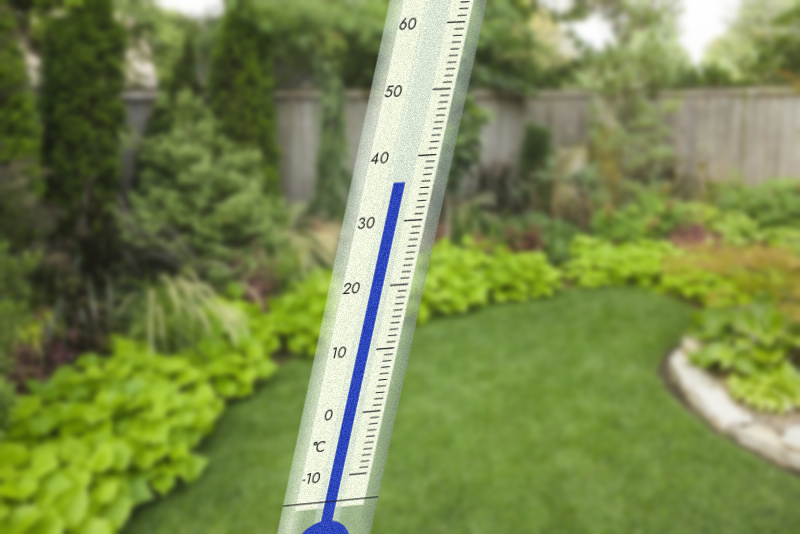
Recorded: 36 °C
